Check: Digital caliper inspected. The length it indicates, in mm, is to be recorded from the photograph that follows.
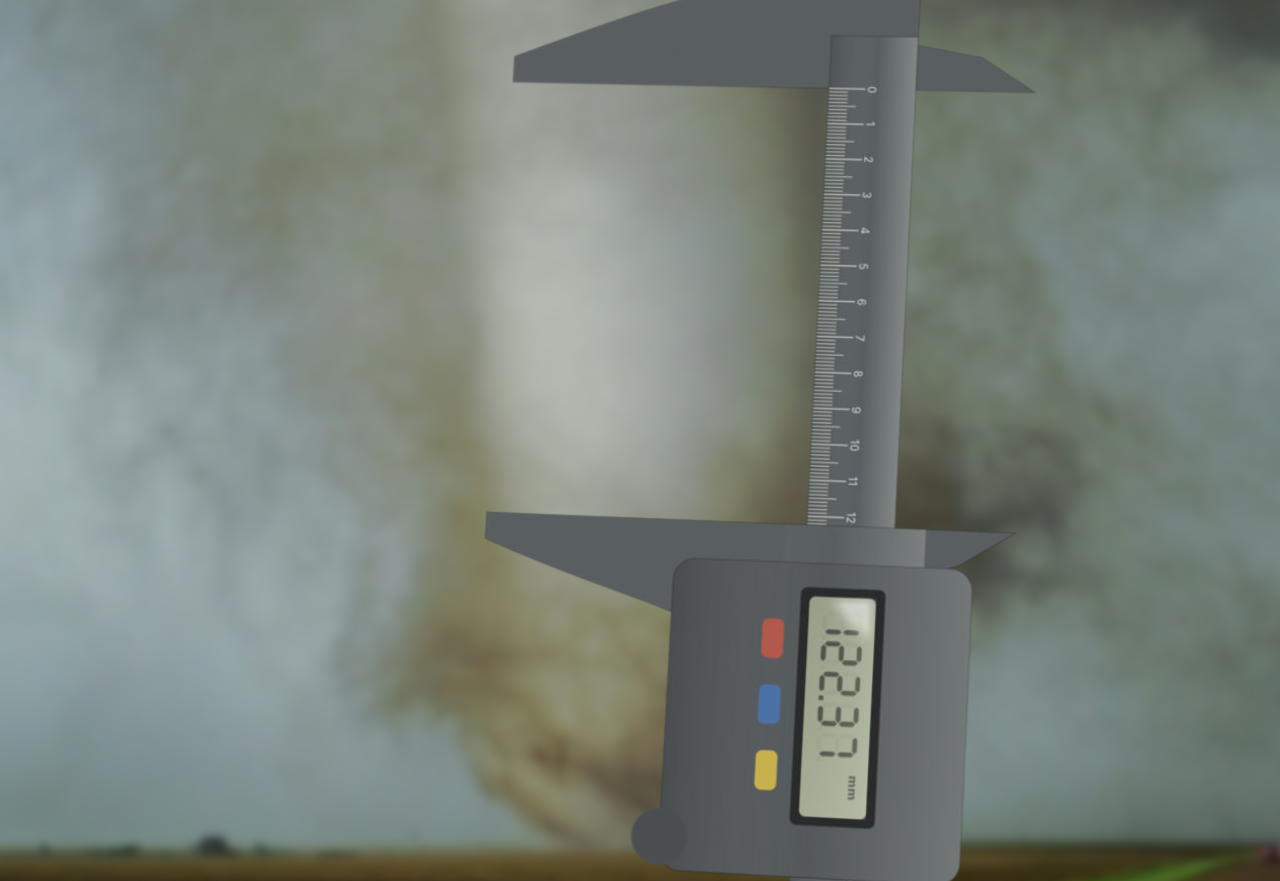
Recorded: 122.37 mm
